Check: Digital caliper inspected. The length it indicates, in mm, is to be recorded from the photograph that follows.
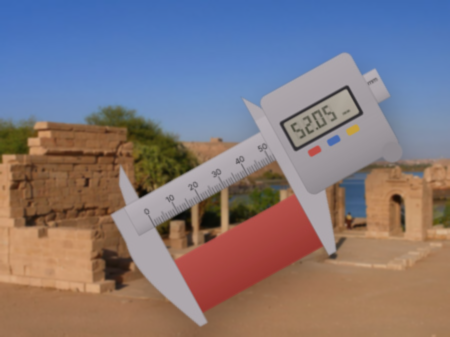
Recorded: 52.05 mm
